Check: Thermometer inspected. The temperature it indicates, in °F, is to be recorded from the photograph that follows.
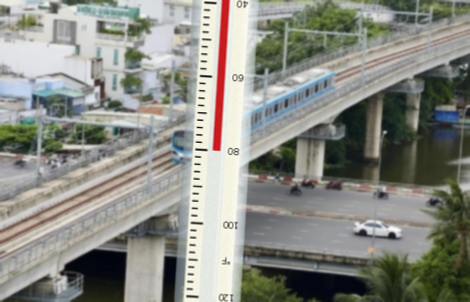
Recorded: 80 °F
